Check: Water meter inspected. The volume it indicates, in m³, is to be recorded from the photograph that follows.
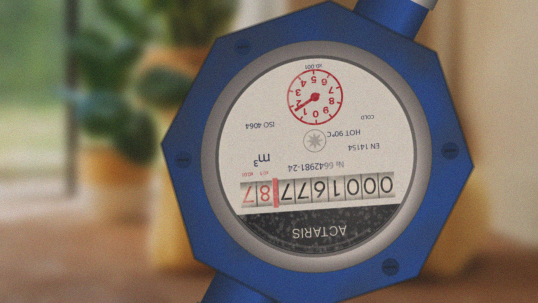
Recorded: 1677.871 m³
